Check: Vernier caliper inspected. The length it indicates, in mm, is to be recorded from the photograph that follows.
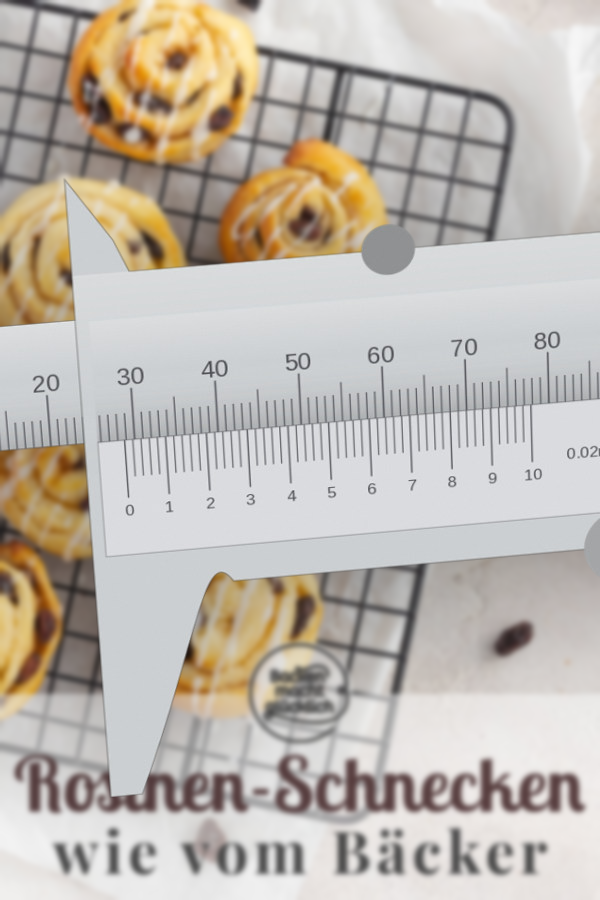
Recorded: 28.8 mm
